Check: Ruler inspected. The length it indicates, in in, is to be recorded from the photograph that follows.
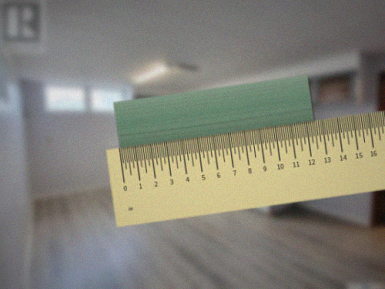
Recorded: 12.5 in
